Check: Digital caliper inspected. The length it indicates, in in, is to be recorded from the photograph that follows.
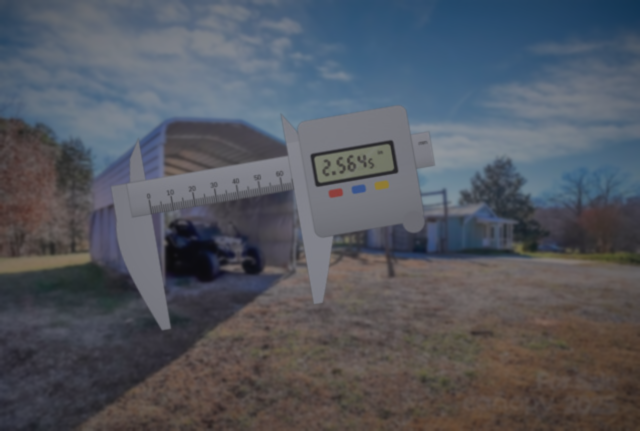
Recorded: 2.5645 in
